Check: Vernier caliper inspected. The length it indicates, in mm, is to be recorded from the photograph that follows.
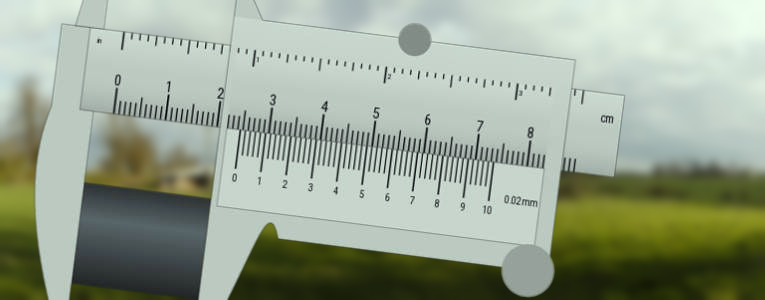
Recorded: 24.5 mm
